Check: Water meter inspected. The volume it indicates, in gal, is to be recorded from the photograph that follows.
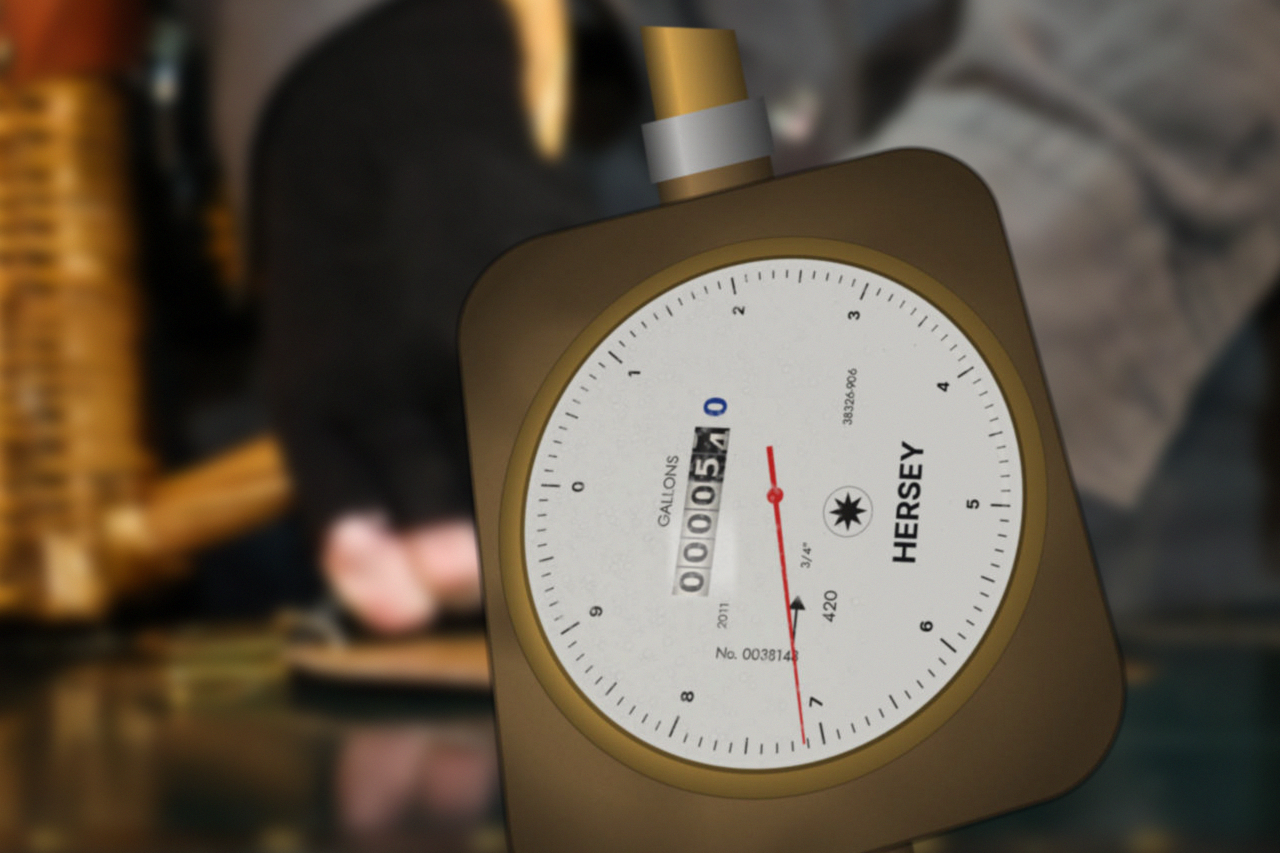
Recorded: 537.1 gal
